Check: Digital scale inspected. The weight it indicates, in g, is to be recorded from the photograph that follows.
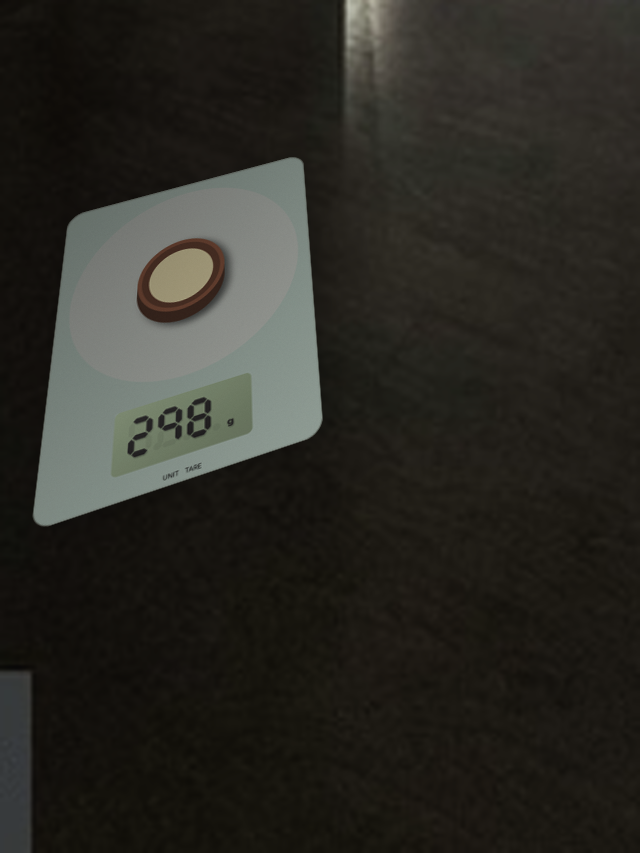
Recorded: 298 g
